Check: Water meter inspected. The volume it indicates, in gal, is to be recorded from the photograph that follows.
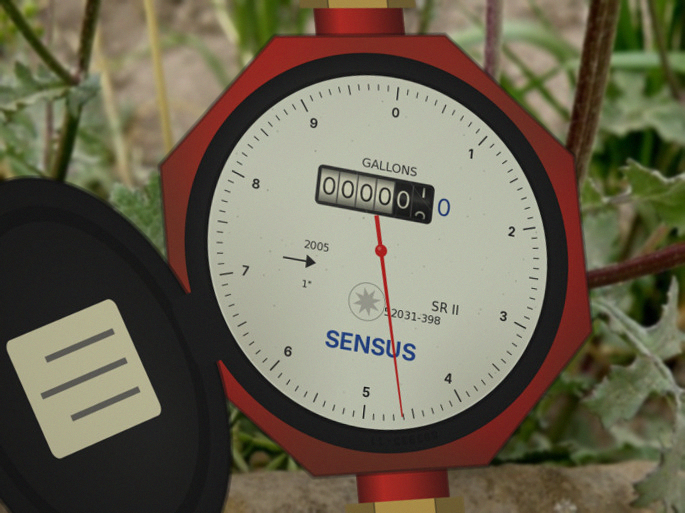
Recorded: 14.6 gal
